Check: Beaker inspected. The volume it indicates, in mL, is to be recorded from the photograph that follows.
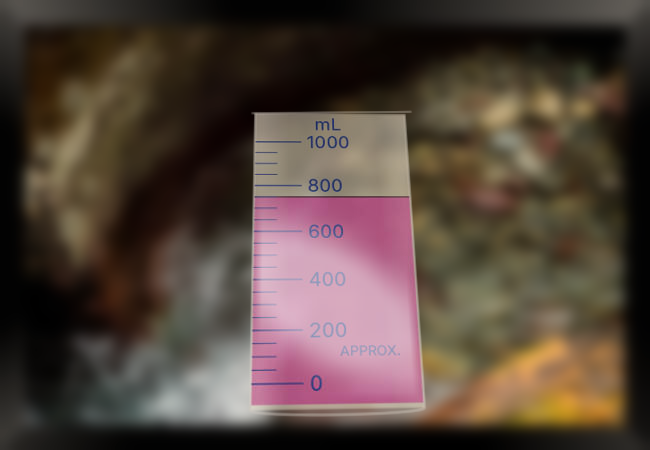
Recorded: 750 mL
